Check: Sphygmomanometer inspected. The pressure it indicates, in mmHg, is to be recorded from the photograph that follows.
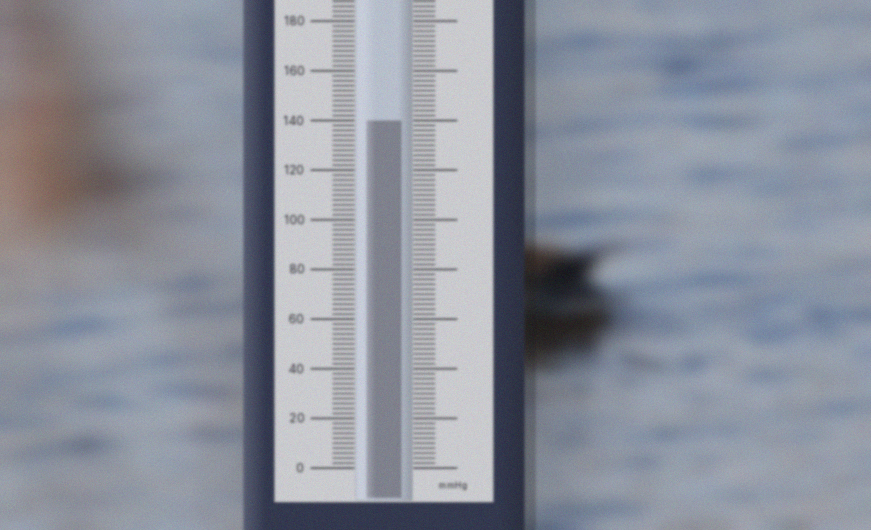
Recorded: 140 mmHg
